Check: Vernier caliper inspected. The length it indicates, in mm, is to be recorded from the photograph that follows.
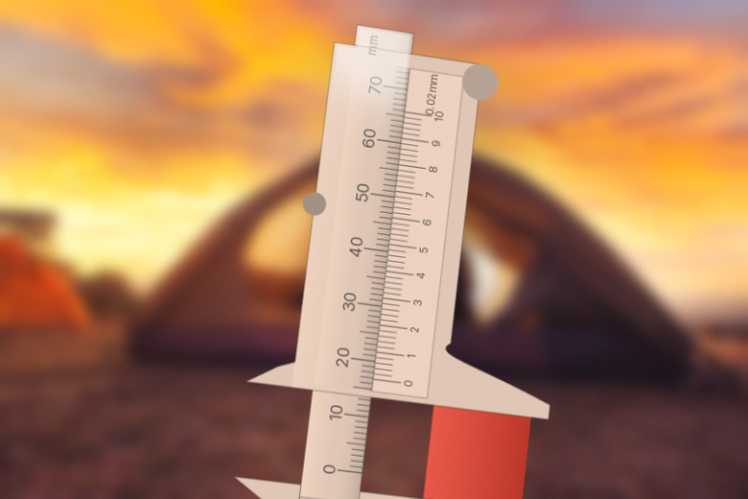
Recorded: 16.8 mm
